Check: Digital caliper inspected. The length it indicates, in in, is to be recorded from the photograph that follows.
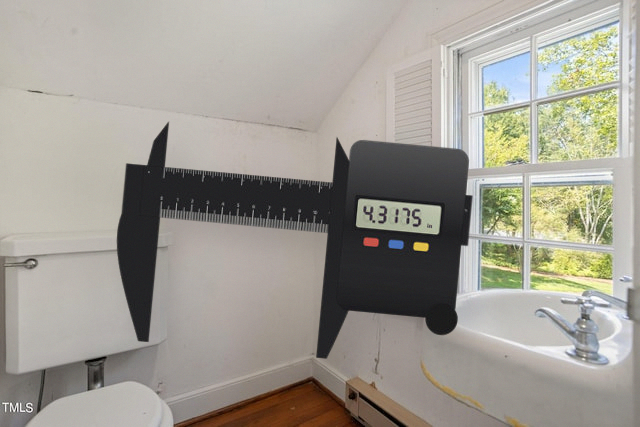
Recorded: 4.3175 in
